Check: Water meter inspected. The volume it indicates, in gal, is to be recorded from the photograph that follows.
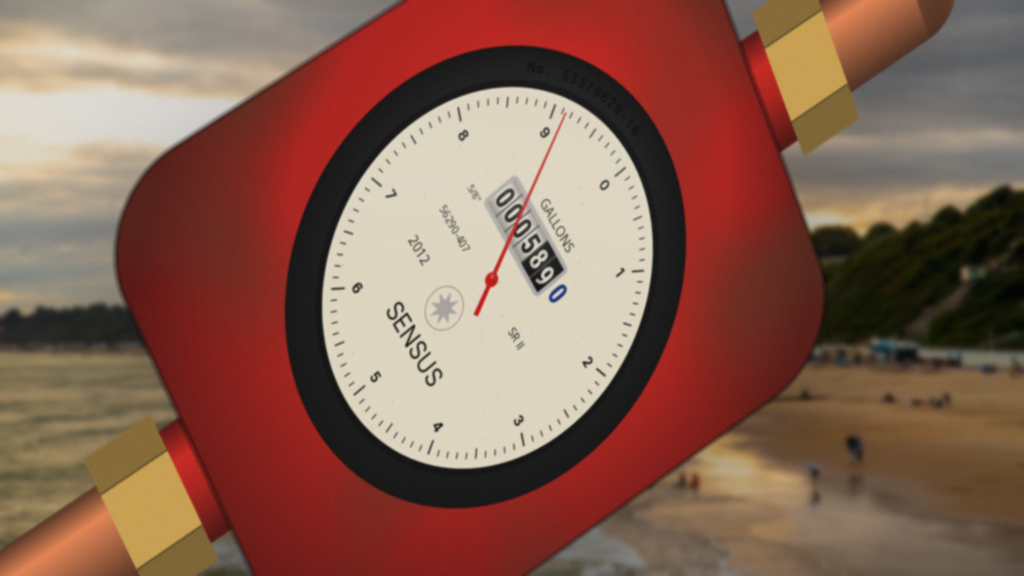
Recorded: 5889.1 gal
